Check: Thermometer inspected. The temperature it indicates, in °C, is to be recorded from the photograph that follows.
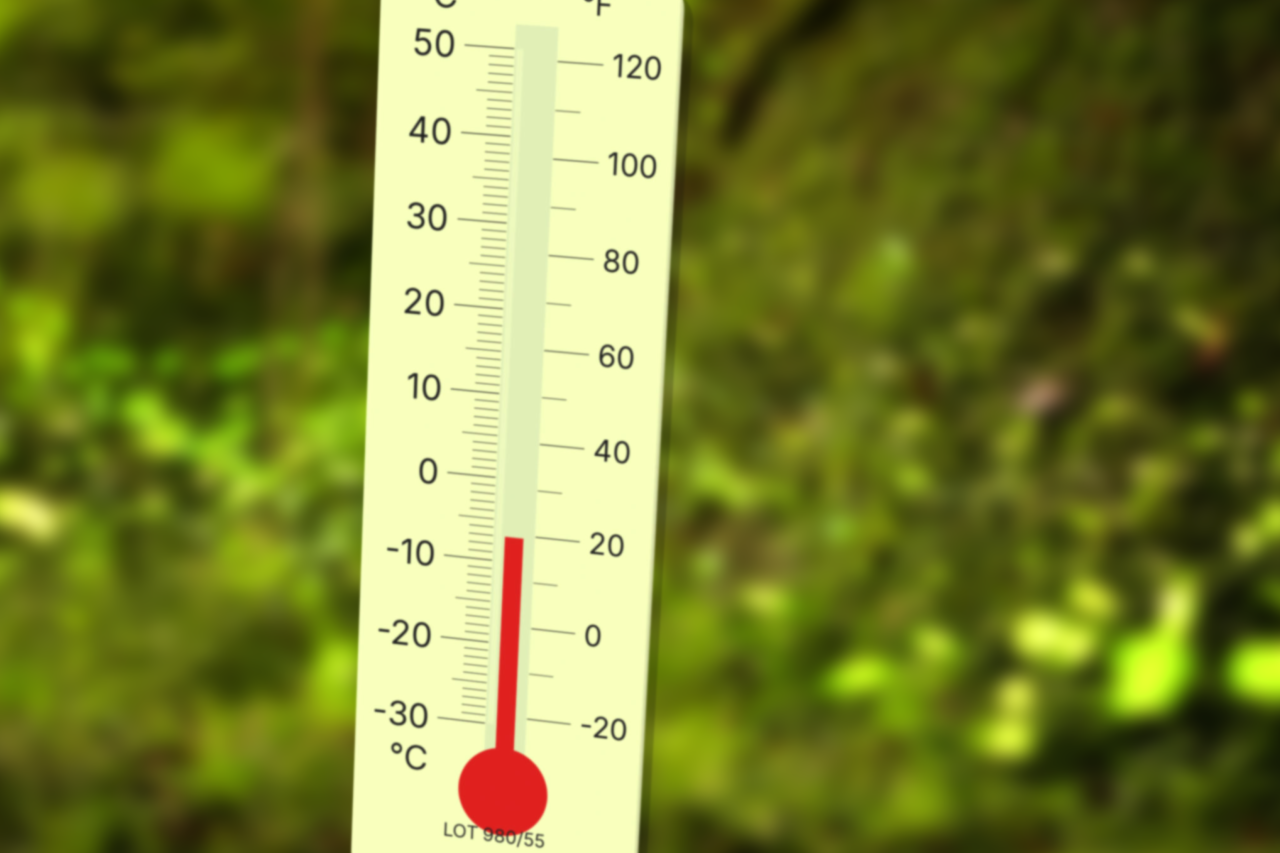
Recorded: -7 °C
